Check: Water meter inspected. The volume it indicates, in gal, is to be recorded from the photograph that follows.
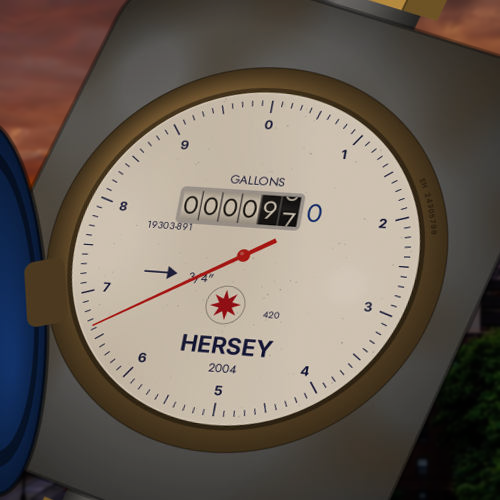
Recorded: 966.6 gal
